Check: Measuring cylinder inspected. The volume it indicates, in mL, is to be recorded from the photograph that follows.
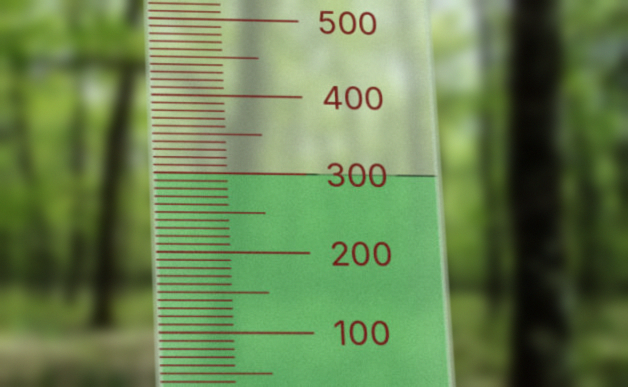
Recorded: 300 mL
